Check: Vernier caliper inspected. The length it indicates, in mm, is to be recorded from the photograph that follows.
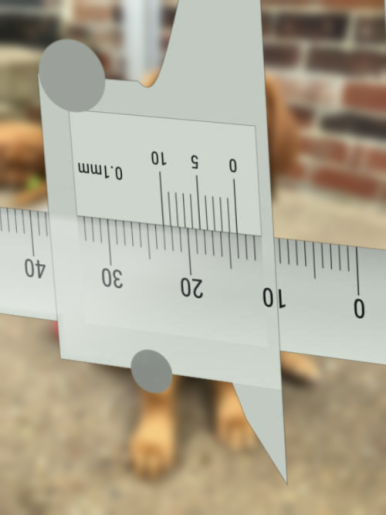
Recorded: 14.0 mm
